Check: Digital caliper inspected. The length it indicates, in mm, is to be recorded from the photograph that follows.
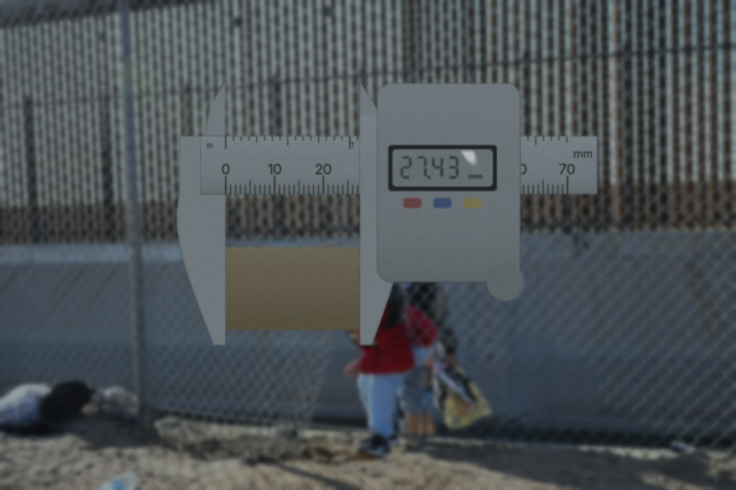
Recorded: 27.43 mm
